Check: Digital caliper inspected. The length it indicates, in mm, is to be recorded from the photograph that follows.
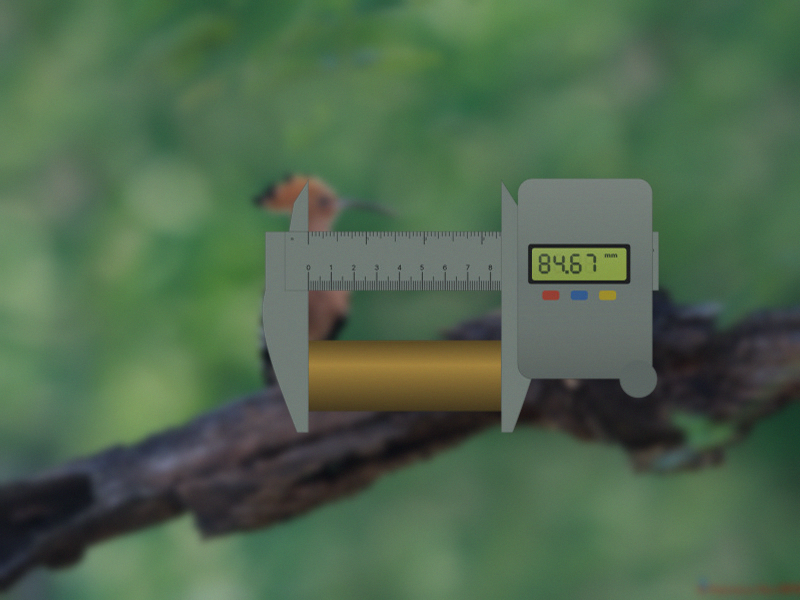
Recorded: 84.67 mm
